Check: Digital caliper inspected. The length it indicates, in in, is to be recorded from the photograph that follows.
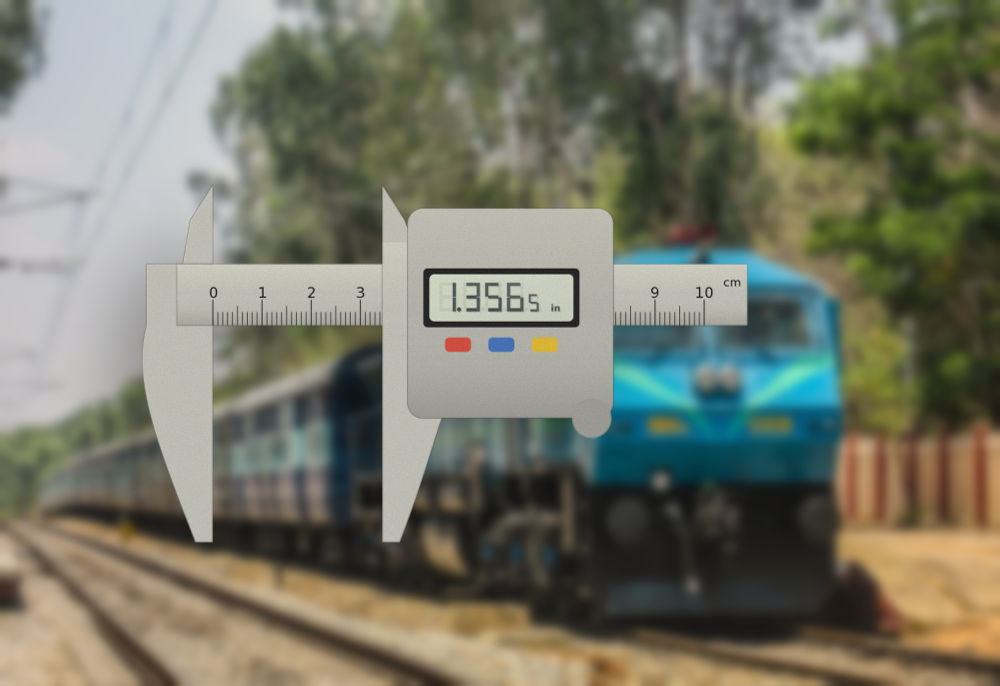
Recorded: 1.3565 in
